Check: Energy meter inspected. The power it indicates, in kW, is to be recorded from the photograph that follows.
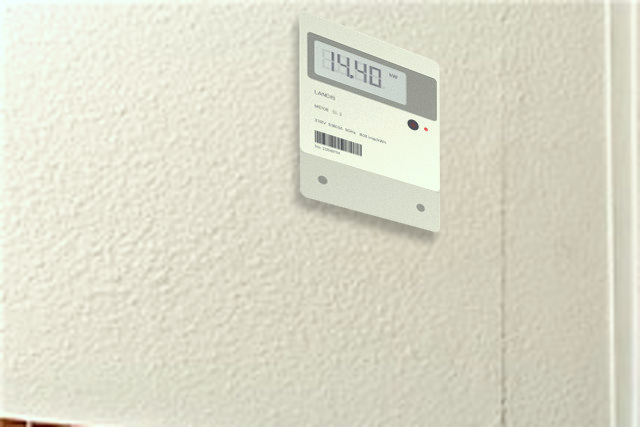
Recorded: 14.40 kW
